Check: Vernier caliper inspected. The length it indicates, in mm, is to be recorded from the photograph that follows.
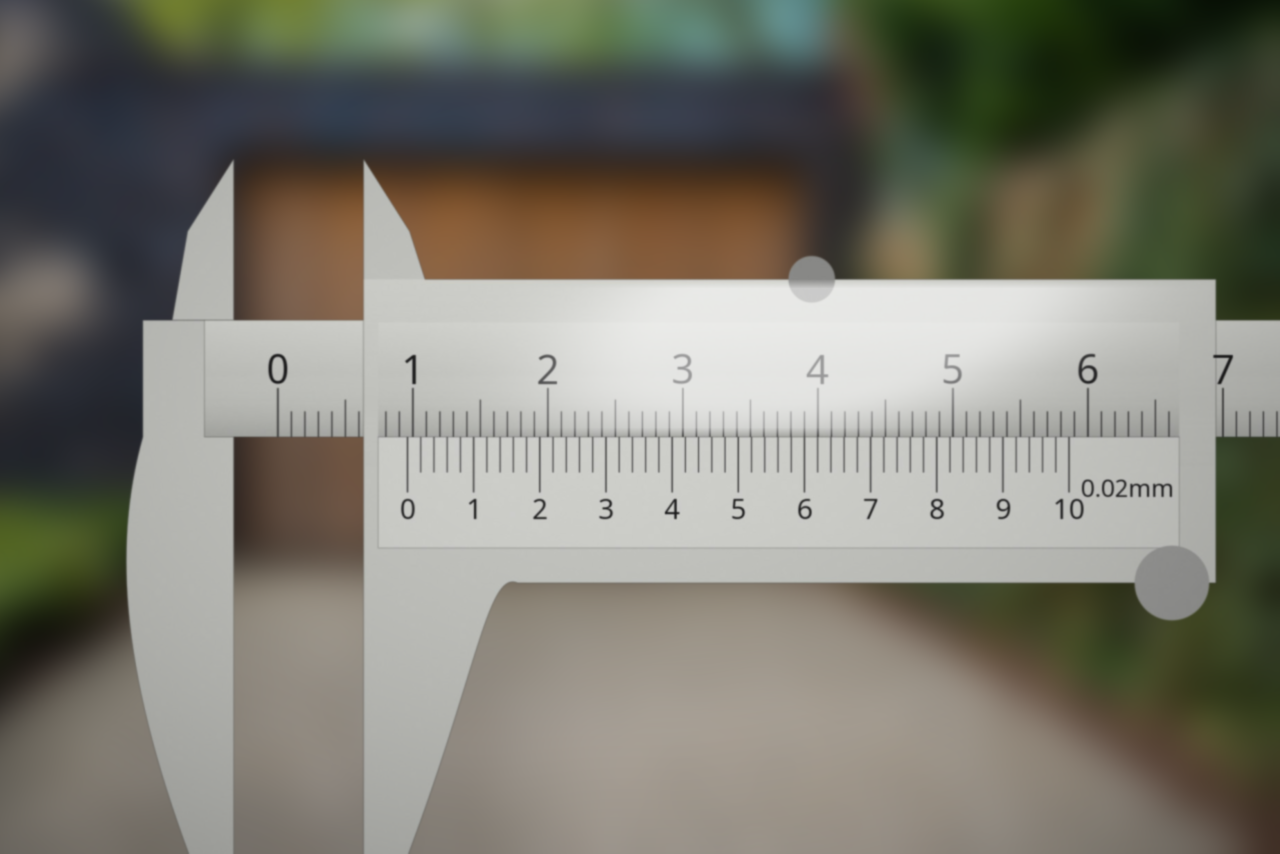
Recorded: 9.6 mm
